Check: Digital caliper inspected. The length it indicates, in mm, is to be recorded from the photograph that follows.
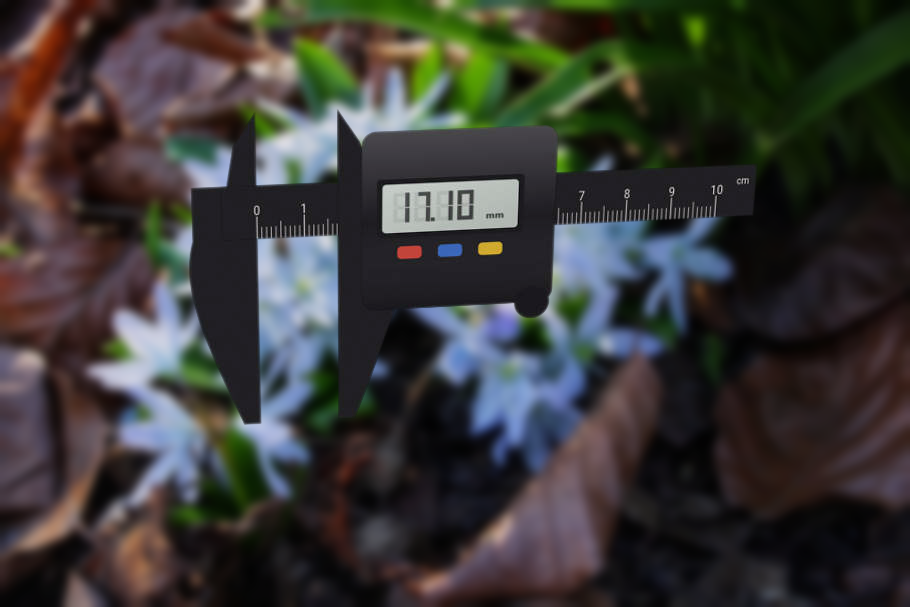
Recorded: 17.10 mm
